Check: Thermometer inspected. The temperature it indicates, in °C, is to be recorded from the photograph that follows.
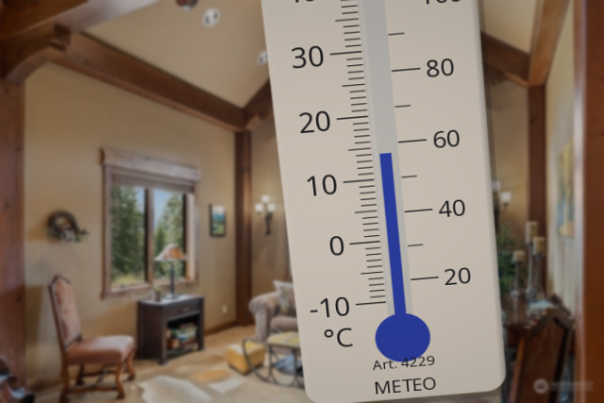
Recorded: 14 °C
